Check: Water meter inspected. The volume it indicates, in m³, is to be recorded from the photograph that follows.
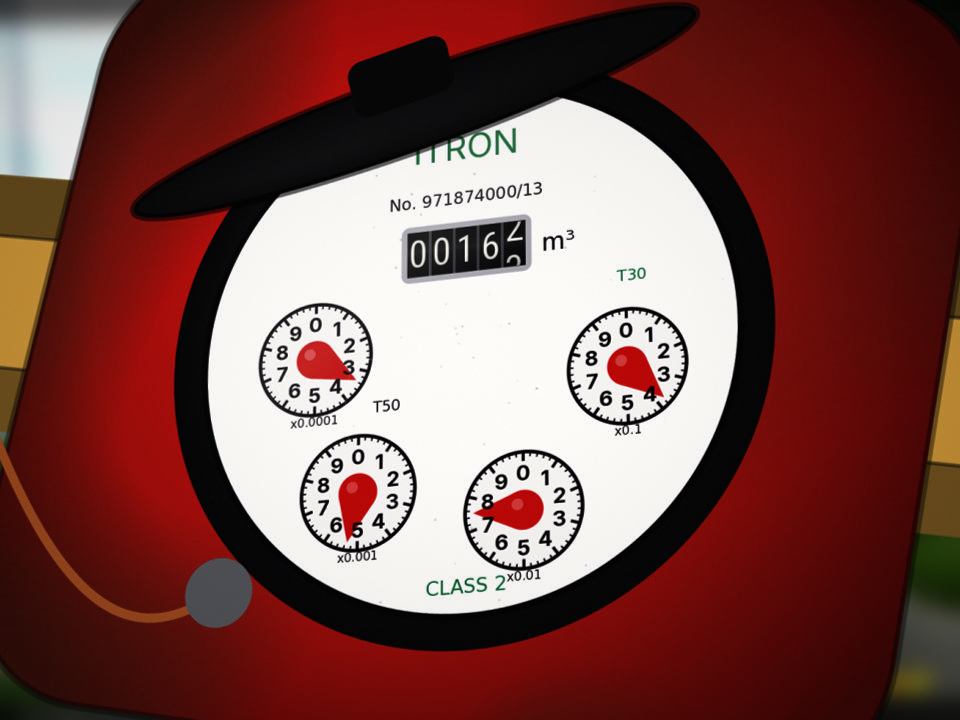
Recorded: 162.3753 m³
